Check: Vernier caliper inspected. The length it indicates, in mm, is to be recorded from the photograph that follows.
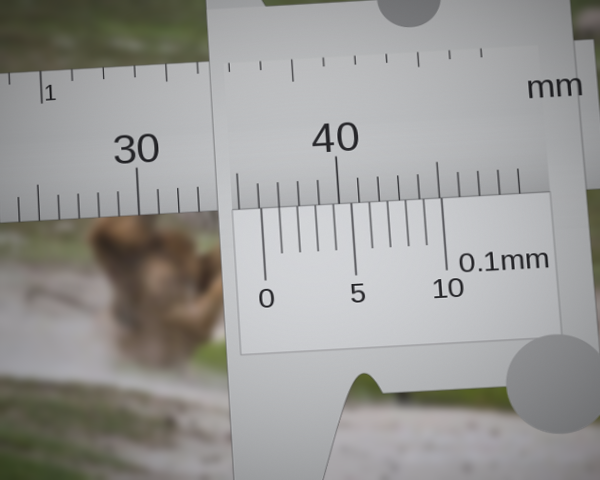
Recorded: 36.1 mm
